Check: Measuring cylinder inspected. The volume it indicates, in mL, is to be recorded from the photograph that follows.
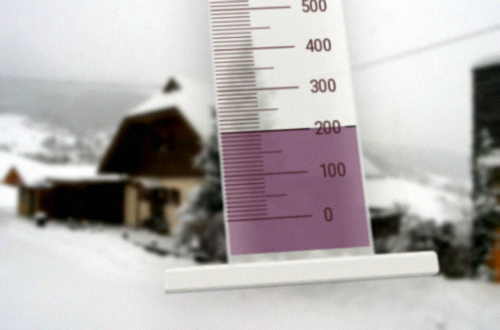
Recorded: 200 mL
